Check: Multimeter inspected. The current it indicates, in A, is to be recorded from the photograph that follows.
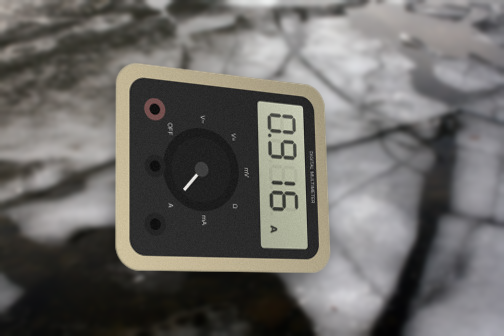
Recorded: 0.916 A
